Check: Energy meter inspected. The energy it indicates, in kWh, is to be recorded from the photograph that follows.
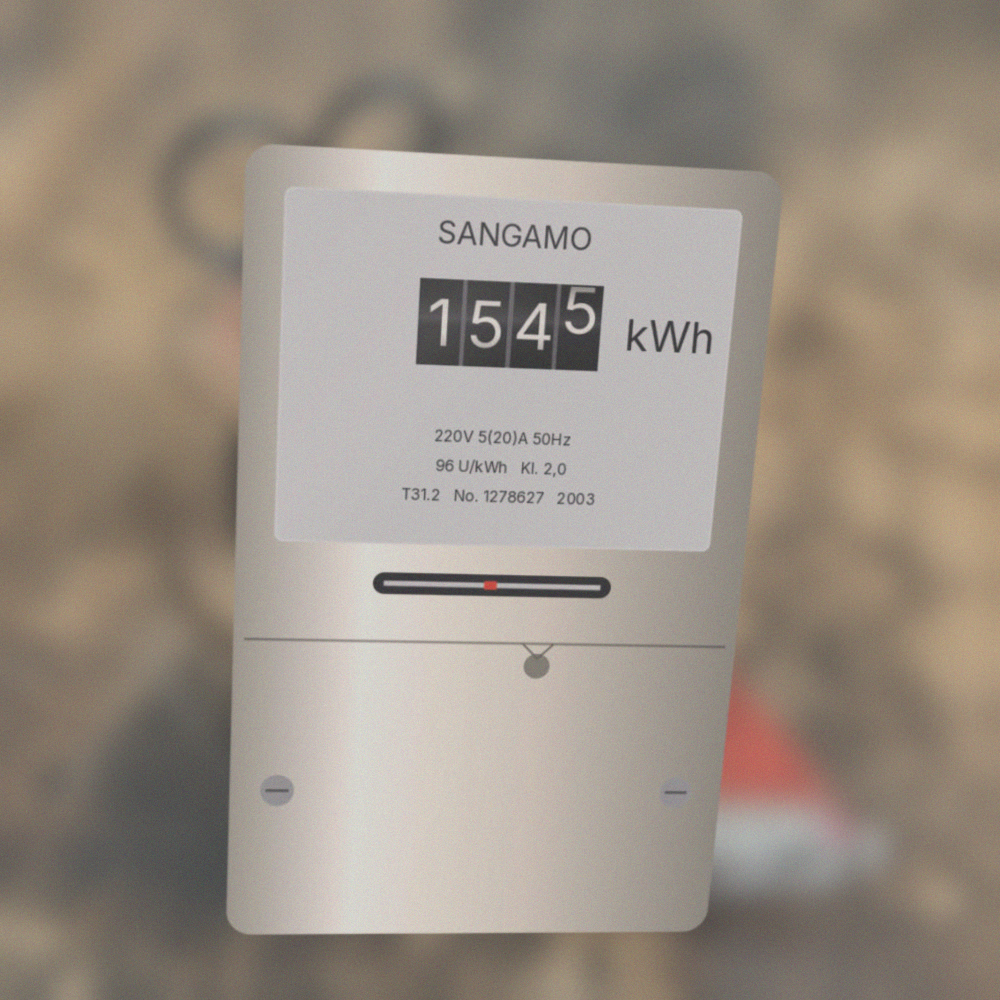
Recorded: 1545 kWh
